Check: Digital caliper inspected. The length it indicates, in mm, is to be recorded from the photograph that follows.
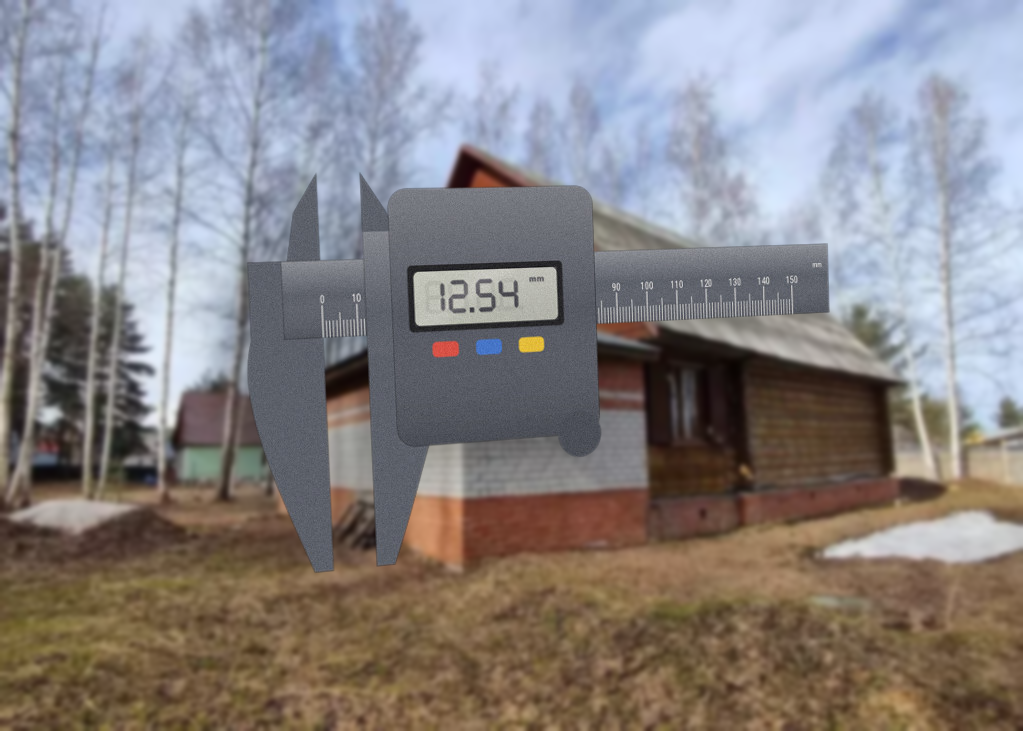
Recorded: 12.54 mm
